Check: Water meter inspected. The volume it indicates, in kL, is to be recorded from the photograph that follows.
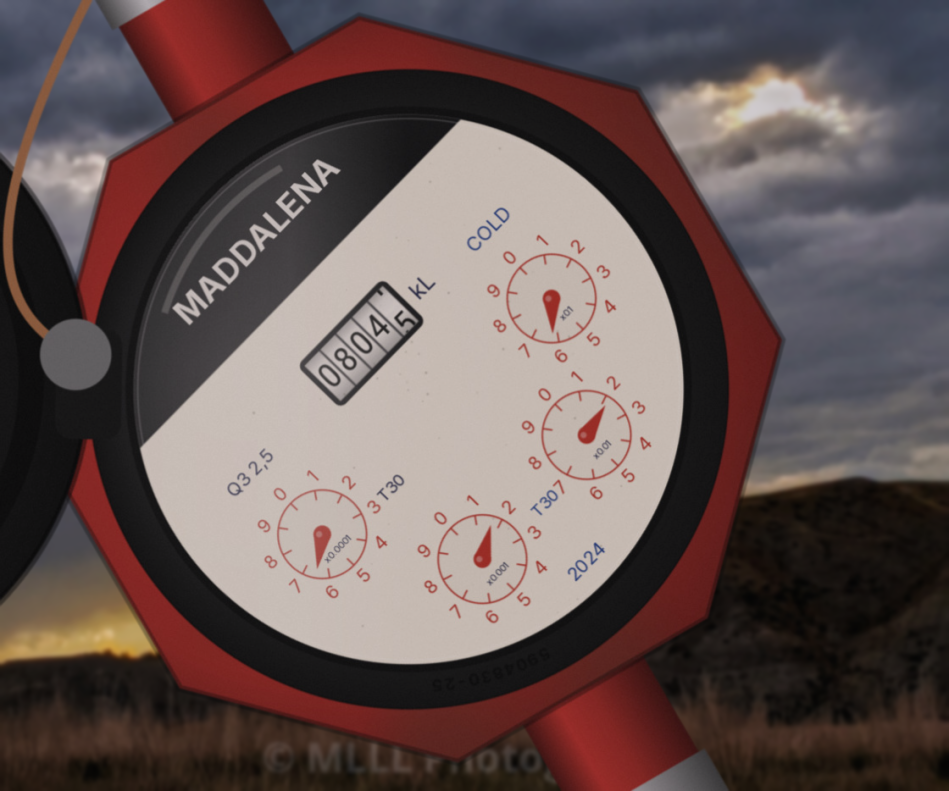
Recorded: 8044.6216 kL
